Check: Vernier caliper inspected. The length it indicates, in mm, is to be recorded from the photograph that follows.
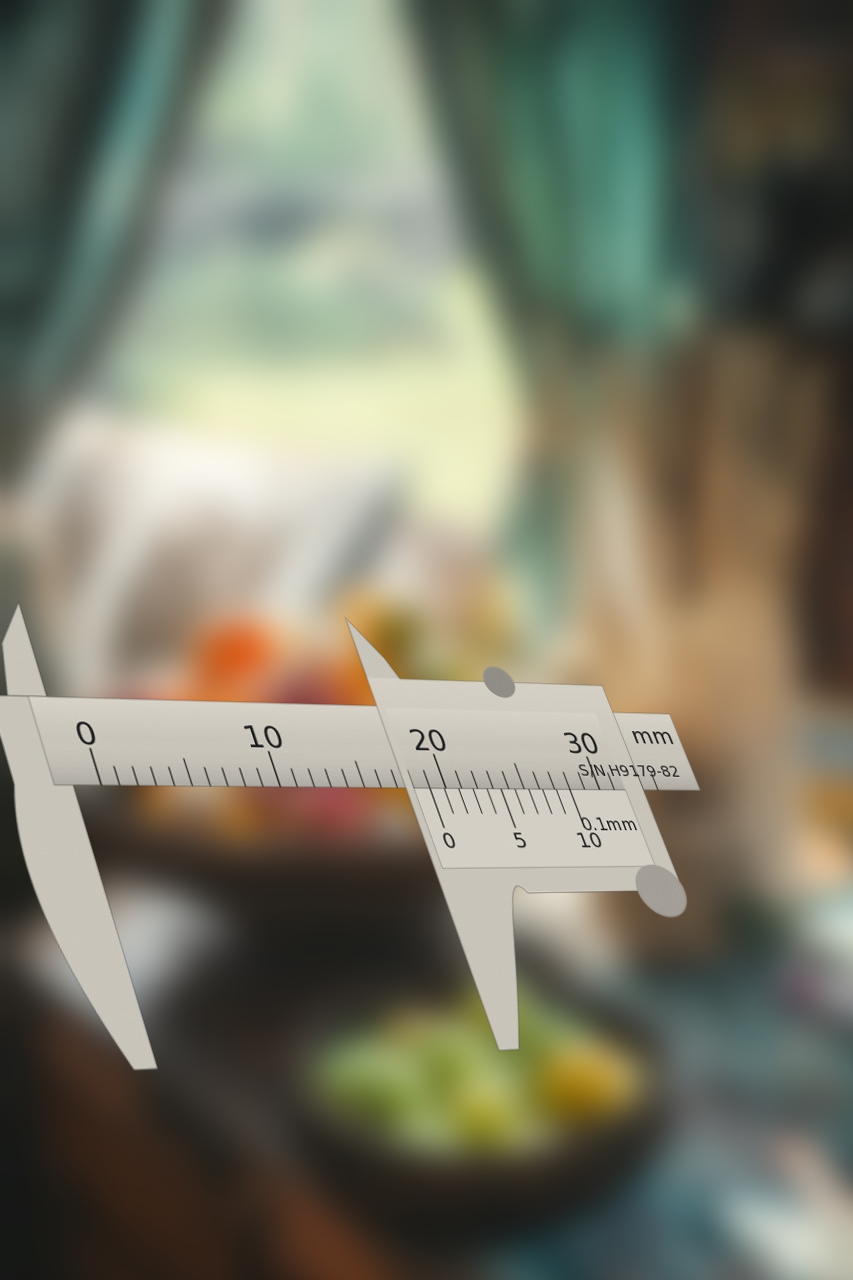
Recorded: 19.0 mm
